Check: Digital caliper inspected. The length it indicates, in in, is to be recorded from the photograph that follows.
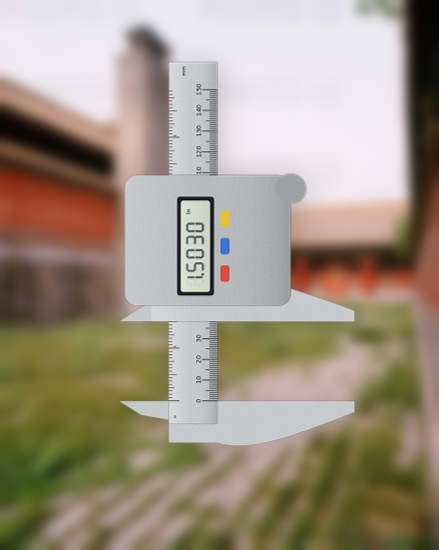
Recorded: 1.5030 in
